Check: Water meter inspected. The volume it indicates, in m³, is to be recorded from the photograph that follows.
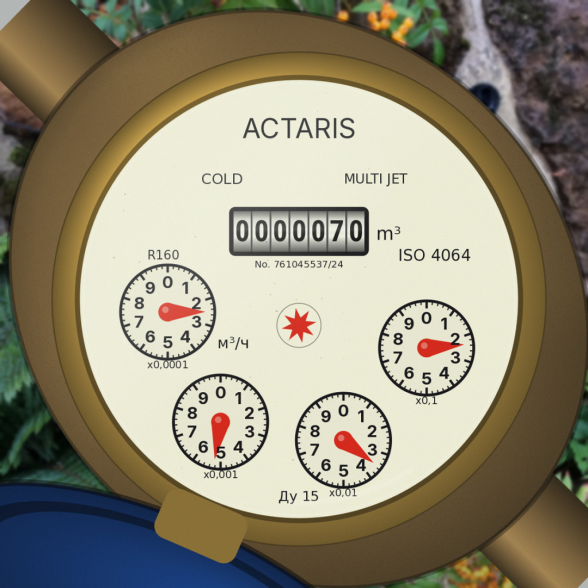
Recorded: 70.2352 m³
